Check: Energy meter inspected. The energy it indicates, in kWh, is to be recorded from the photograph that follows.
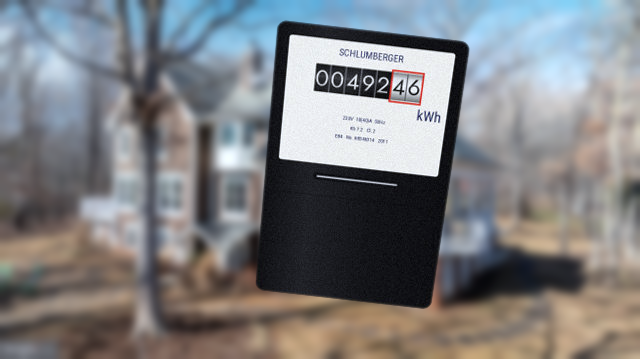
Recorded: 492.46 kWh
